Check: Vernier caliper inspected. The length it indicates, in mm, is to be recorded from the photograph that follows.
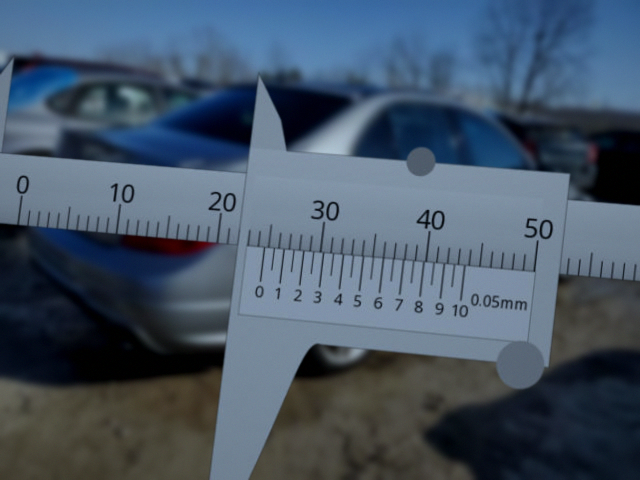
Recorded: 24.6 mm
